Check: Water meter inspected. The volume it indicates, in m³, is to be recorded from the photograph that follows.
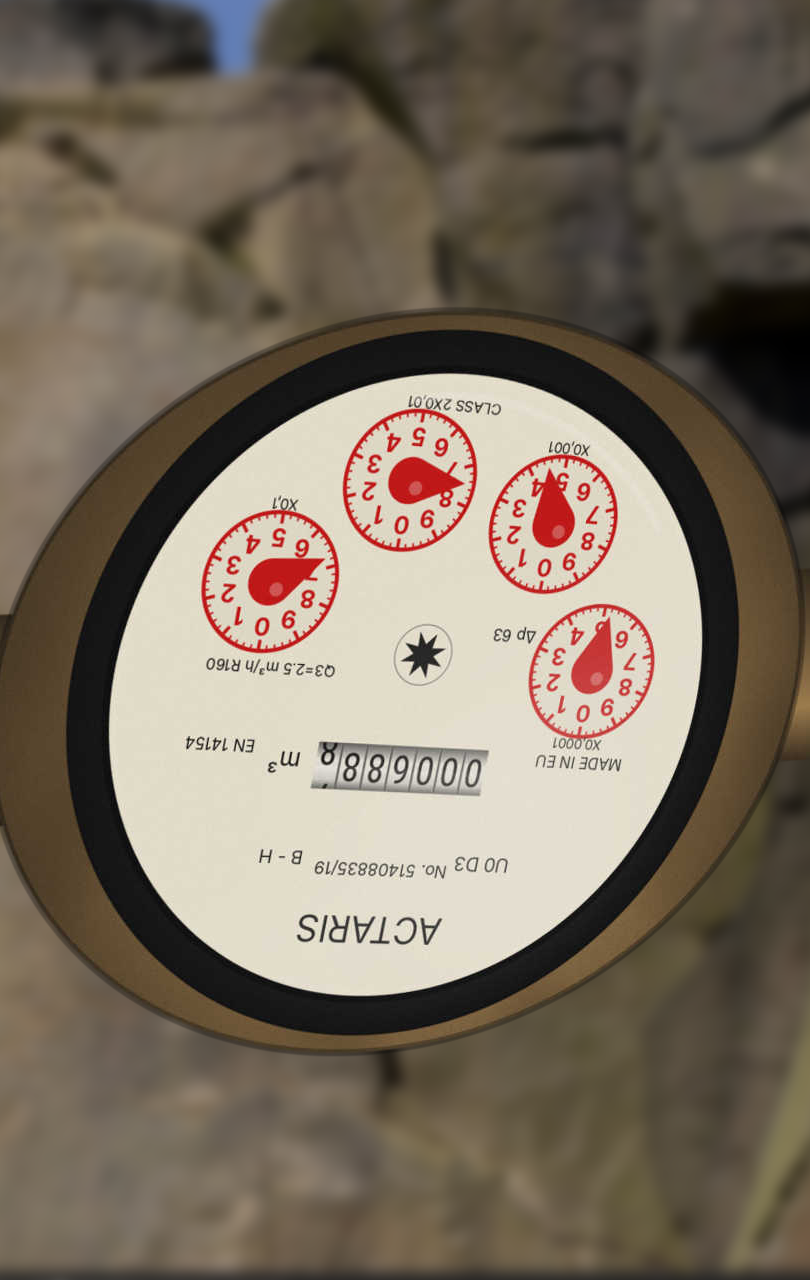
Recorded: 6887.6745 m³
